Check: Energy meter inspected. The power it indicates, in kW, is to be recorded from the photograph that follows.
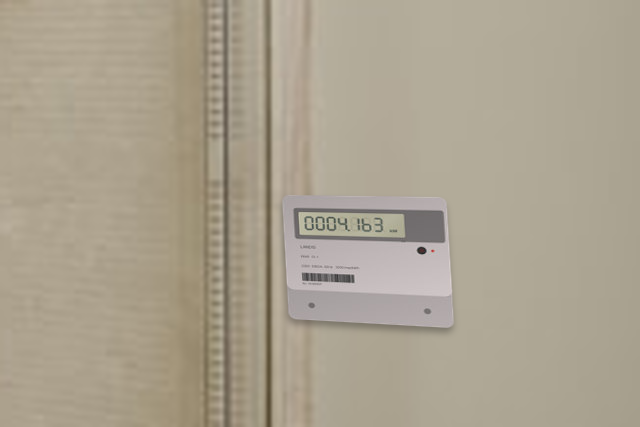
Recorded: 4.163 kW
